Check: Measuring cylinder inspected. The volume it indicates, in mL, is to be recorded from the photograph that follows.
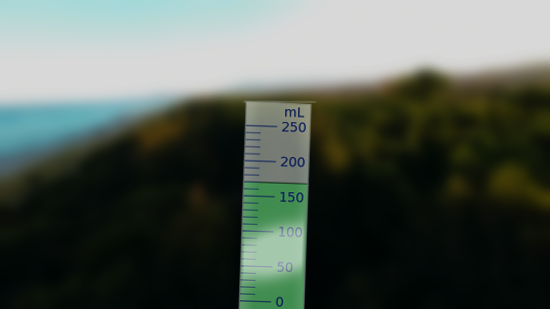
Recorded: 170 mL
